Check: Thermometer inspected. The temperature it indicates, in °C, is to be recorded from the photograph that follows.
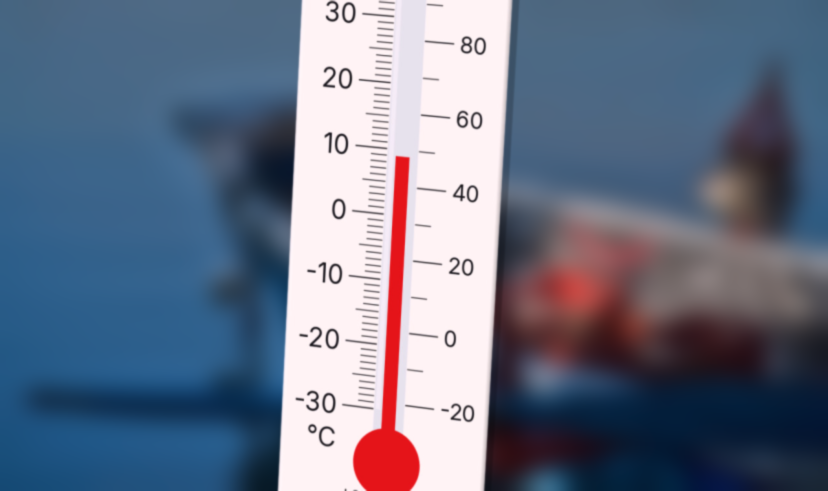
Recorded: 9 °C
